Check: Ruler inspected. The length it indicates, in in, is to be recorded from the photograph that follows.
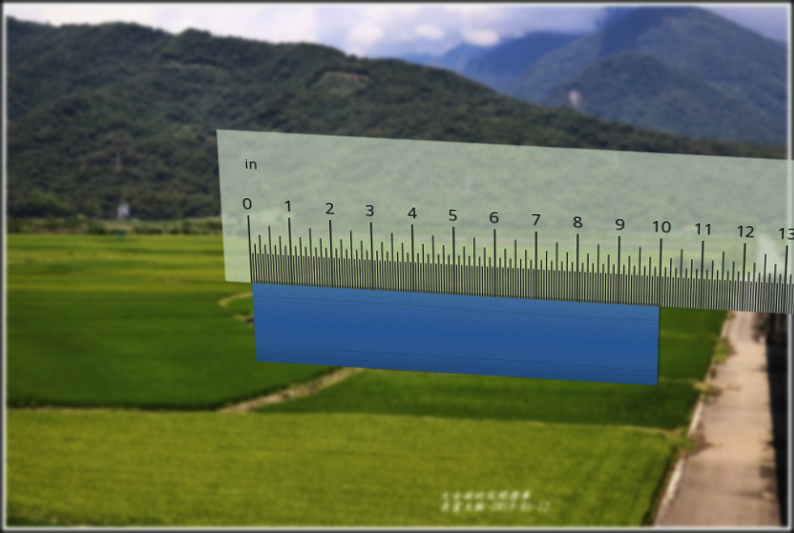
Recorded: 10 in
